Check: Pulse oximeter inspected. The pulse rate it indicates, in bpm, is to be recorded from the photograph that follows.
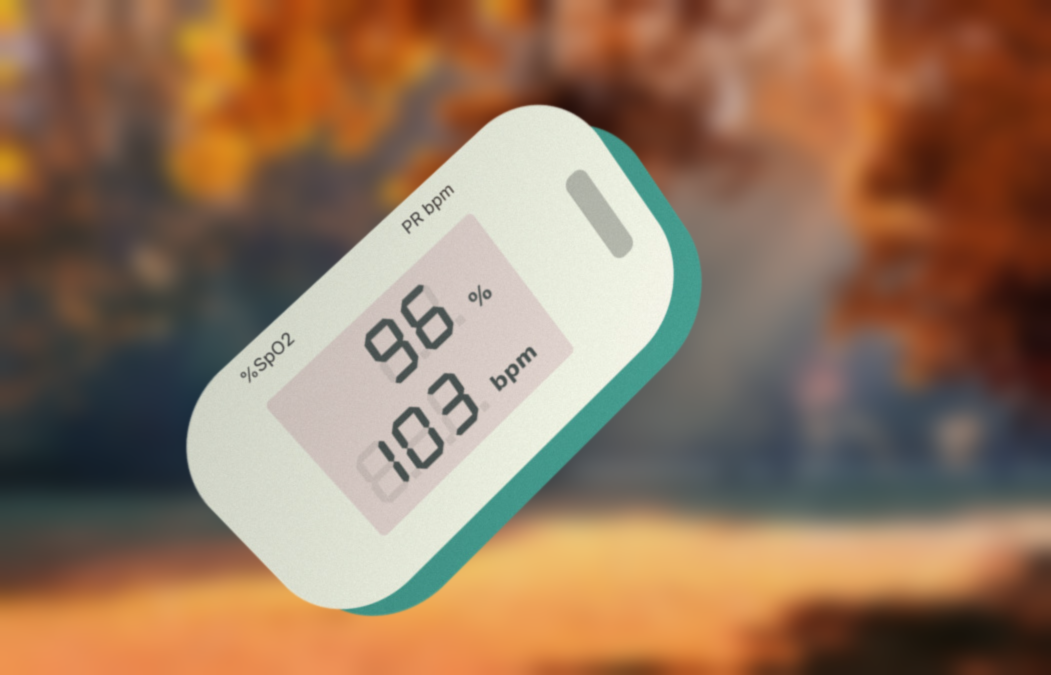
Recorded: 103 bpm
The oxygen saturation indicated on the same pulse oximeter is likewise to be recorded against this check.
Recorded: 96 %
